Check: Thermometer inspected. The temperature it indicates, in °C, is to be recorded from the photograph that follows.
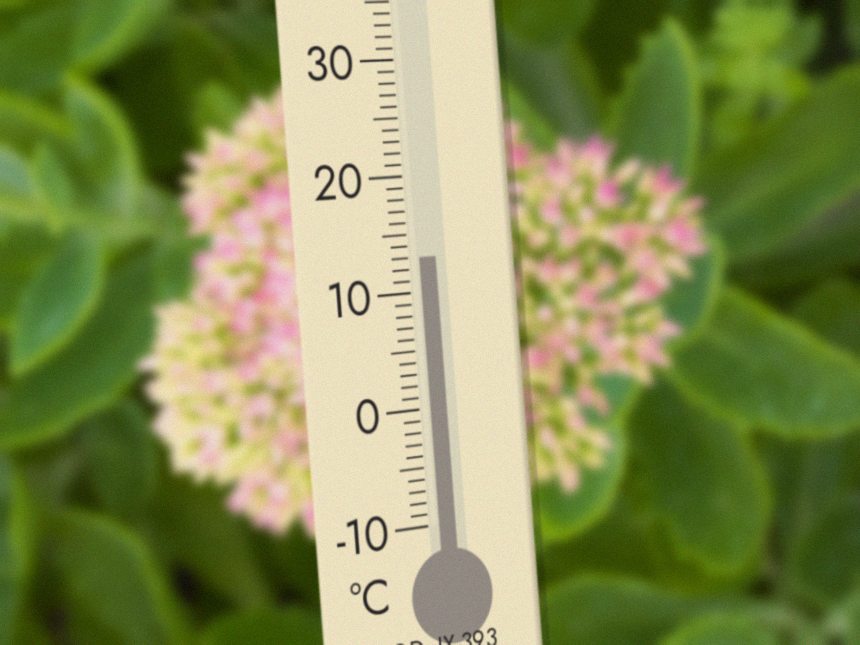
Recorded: 13 °C
